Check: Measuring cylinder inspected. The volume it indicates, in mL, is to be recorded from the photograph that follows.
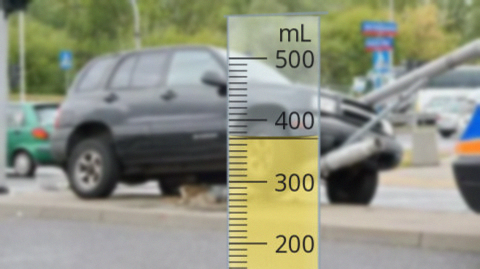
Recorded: 370 mL
